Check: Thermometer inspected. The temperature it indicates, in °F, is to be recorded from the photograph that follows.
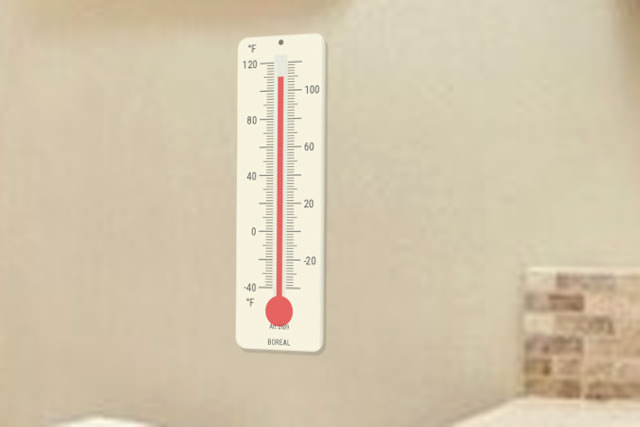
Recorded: 110 °F
